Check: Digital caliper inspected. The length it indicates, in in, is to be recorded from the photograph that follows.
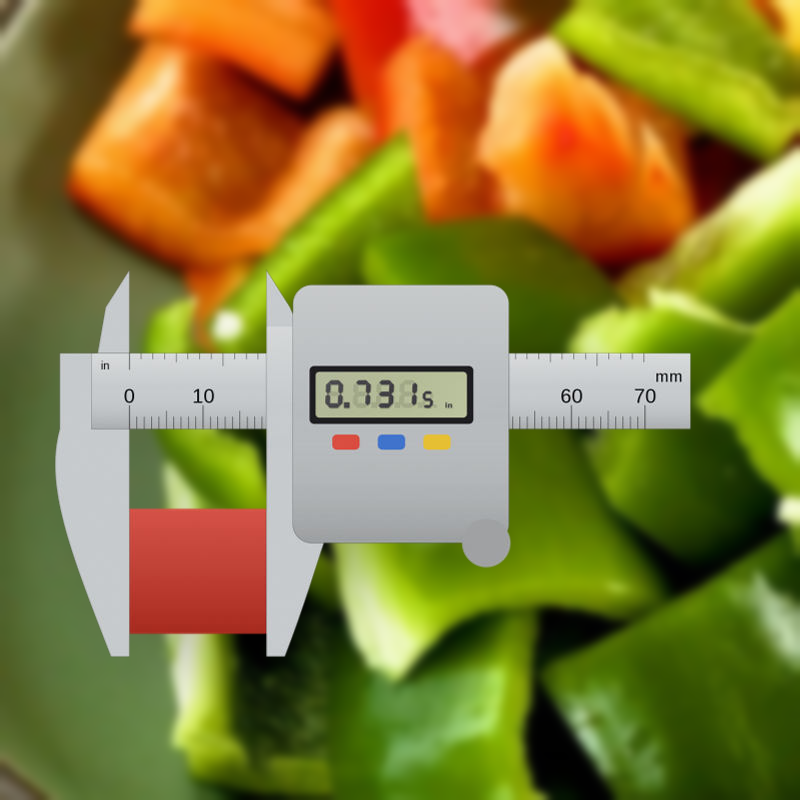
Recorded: 0.7315 in
